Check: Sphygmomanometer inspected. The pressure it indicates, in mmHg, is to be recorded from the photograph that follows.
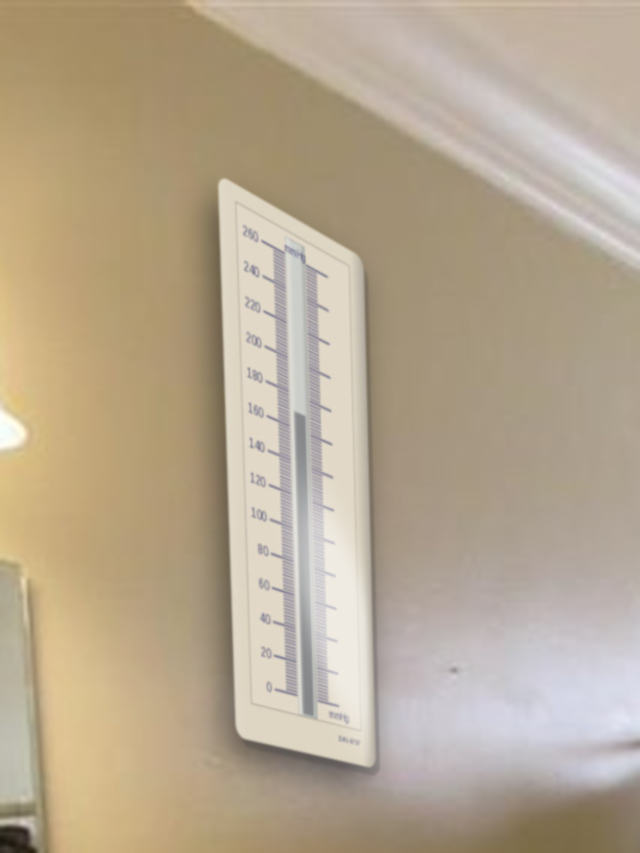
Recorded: 170 mmHg
